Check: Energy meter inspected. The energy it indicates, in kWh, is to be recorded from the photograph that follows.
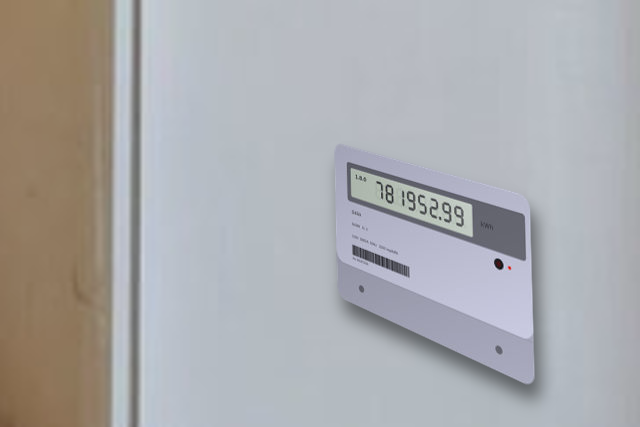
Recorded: 781952.99 kWh
